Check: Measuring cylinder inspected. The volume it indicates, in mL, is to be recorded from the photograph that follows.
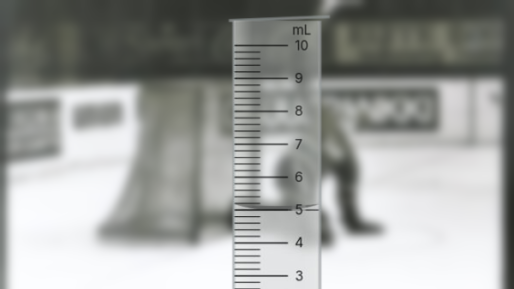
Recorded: 5 mL
